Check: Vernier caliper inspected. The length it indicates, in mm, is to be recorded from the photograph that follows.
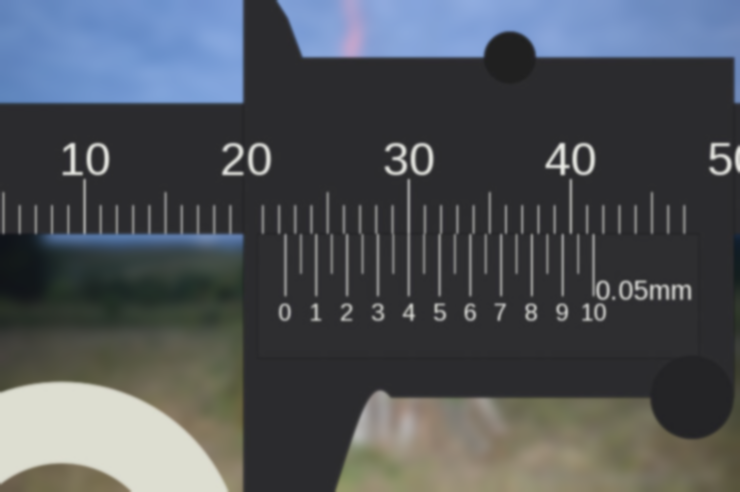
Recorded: 22.4 mm
